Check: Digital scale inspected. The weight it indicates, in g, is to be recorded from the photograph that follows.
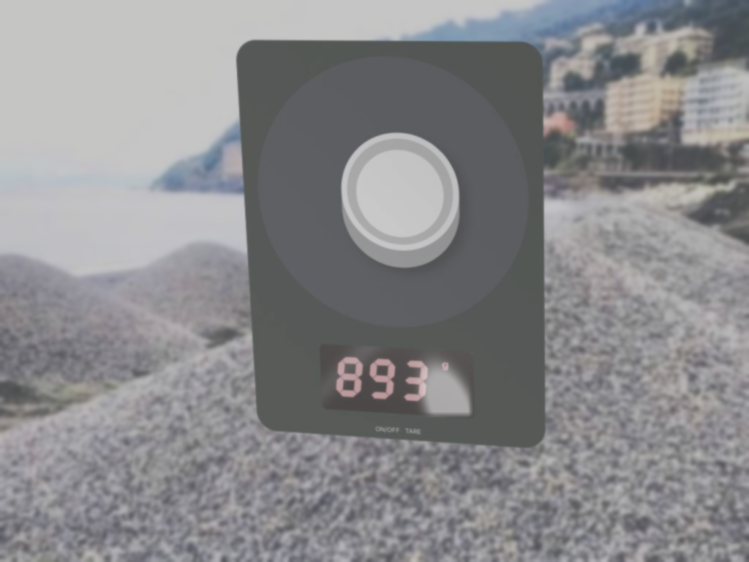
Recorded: 893 g
